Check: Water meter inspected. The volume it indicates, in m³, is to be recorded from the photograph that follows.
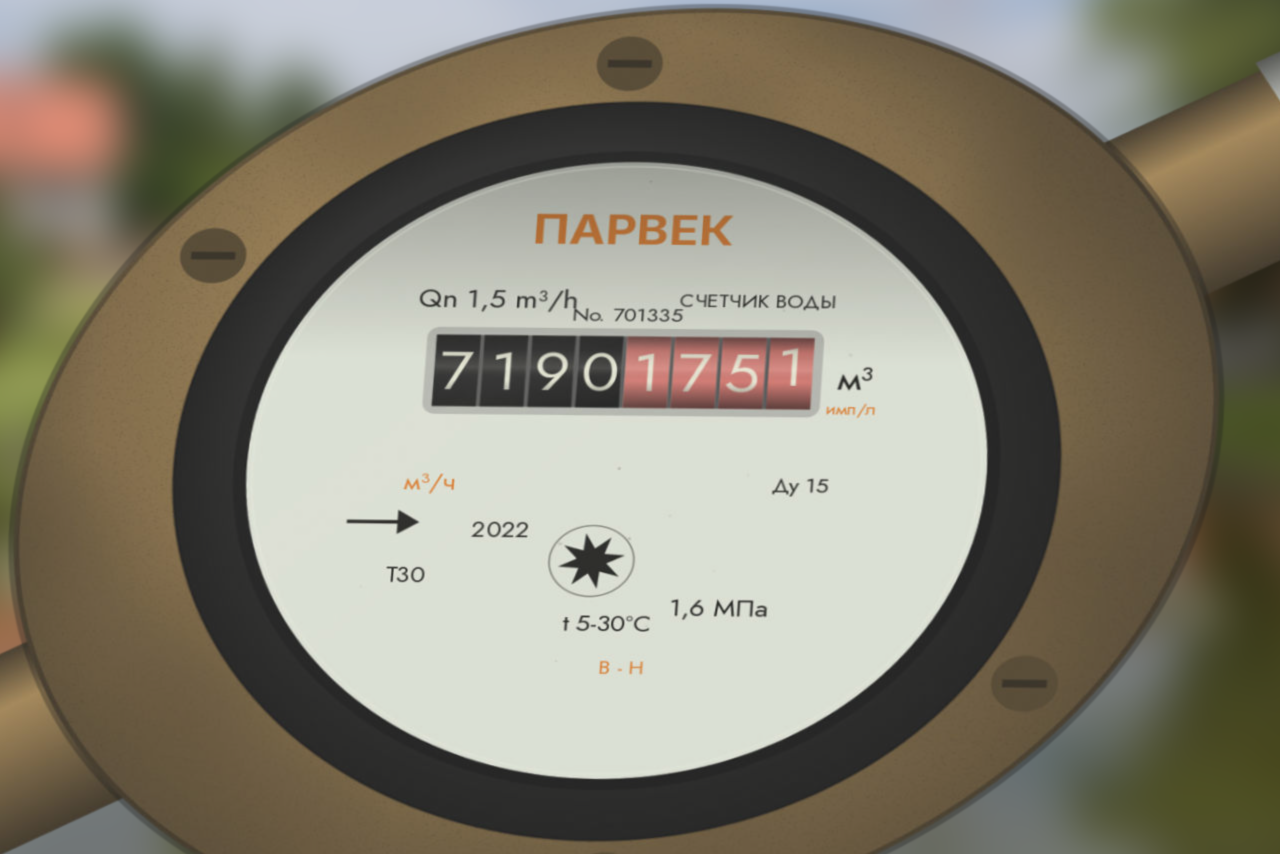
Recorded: 7190.1751 m³
